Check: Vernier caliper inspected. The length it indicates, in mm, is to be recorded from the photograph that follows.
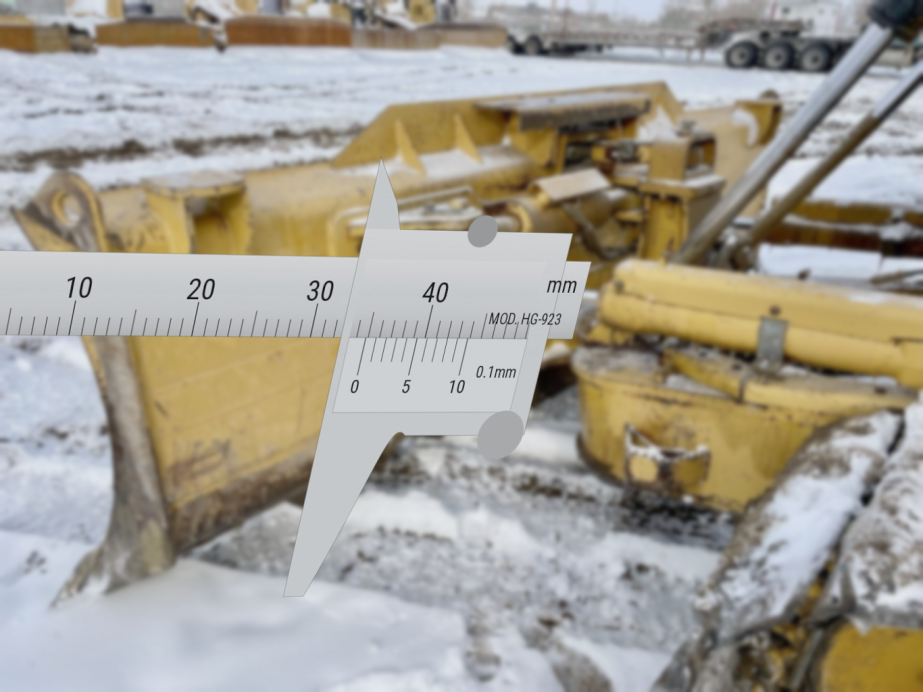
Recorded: 34.8 mm
